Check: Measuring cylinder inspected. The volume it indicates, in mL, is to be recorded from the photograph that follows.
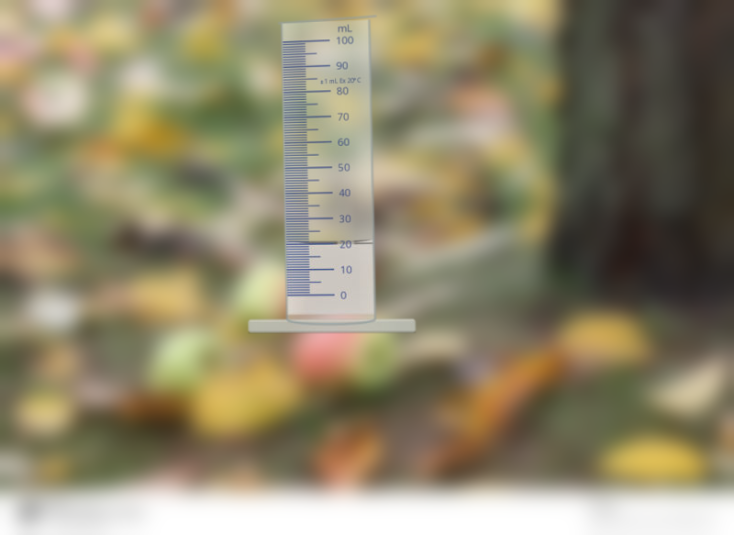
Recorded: 20 mL
